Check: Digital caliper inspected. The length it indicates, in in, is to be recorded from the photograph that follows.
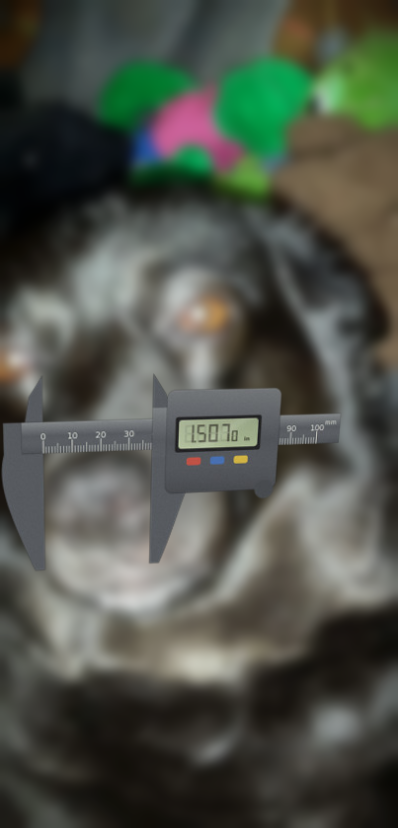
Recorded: 1.5070 in
